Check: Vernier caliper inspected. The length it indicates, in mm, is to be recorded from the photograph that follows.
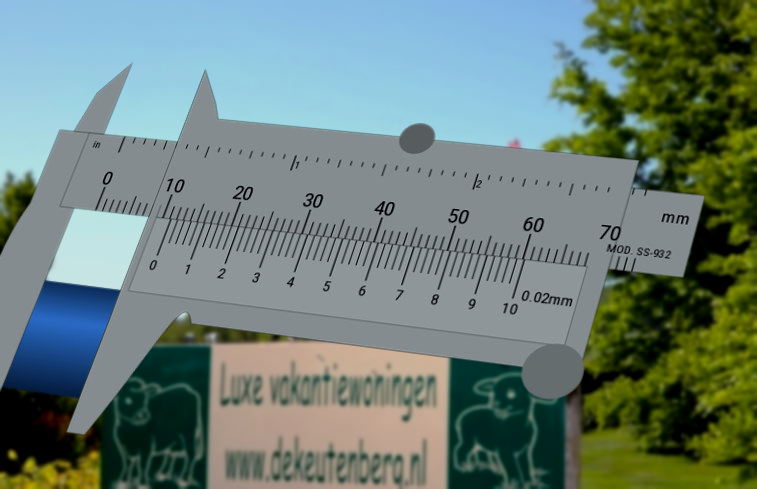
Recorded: 11.2 mm
